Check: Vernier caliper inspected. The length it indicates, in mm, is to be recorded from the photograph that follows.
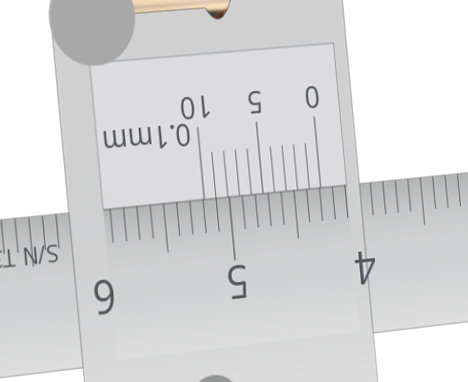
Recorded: 42.9 mm
